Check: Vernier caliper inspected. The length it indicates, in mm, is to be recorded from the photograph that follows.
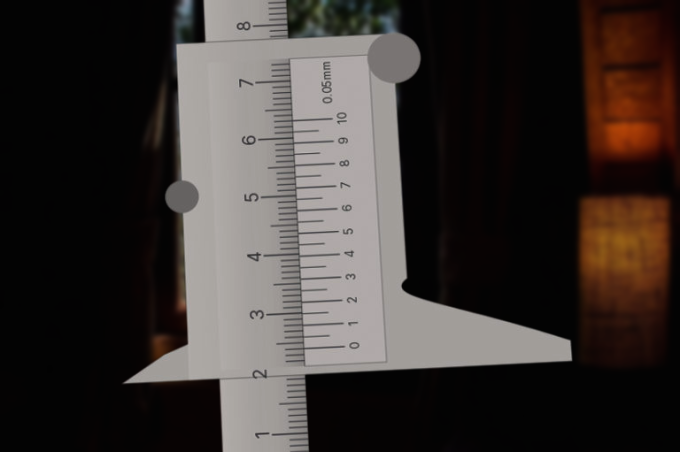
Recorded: 24.0 mm
